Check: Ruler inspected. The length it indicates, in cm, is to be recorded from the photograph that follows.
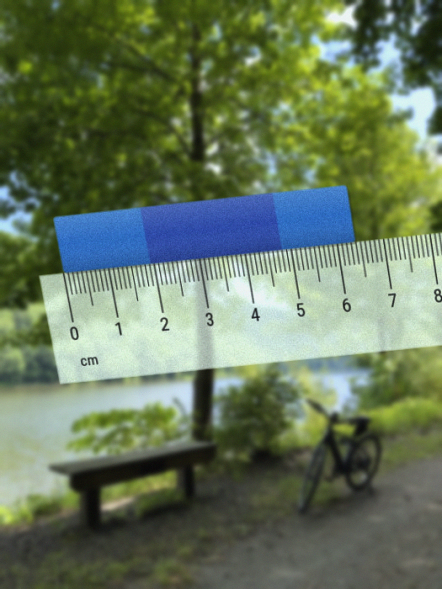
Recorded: 6.4 cm
